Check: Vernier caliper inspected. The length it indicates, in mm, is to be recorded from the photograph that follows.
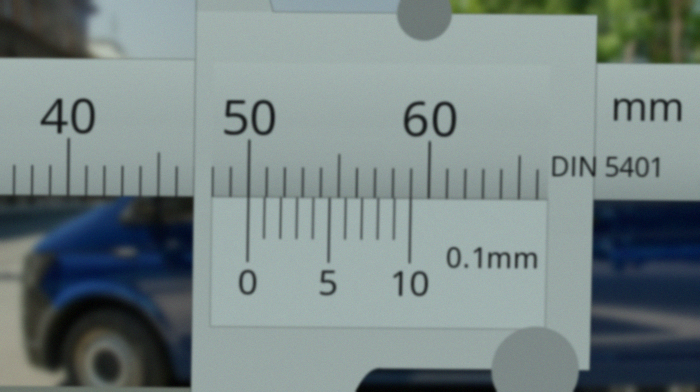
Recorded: 50.0 mm
